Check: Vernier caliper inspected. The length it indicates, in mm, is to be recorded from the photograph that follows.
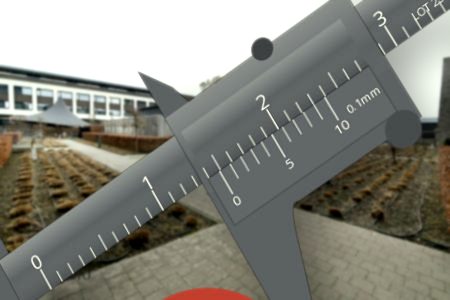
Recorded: 14.9 mm
